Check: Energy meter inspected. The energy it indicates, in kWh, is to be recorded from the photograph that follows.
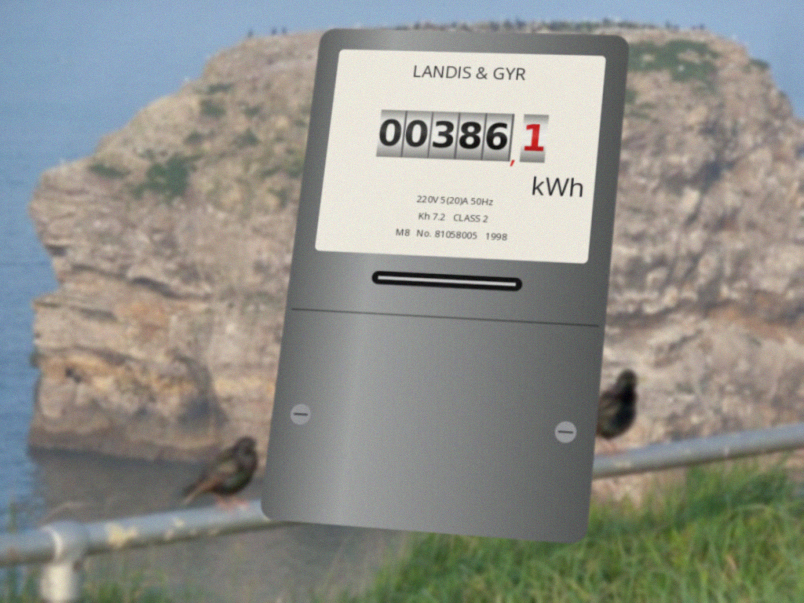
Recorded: 386.1 kWh
